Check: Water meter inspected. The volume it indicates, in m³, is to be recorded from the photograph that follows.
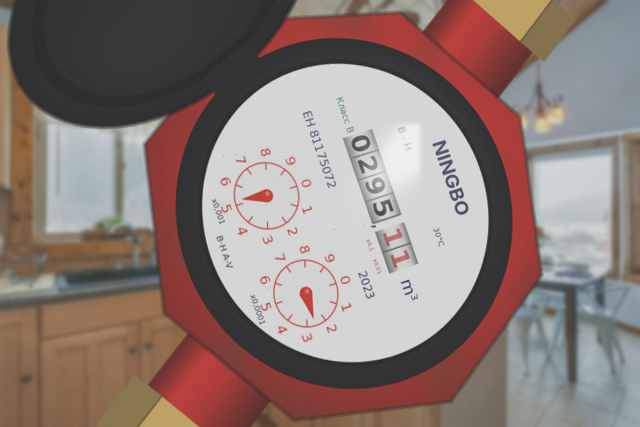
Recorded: 295.1152 m³
